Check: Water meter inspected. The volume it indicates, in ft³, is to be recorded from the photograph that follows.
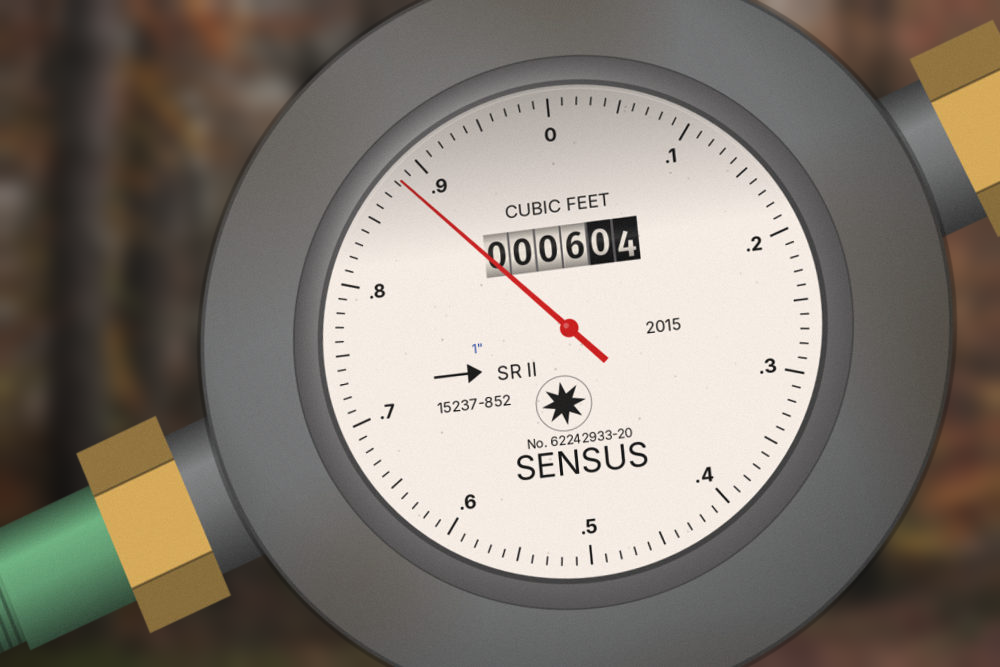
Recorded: 603.88 ft³
